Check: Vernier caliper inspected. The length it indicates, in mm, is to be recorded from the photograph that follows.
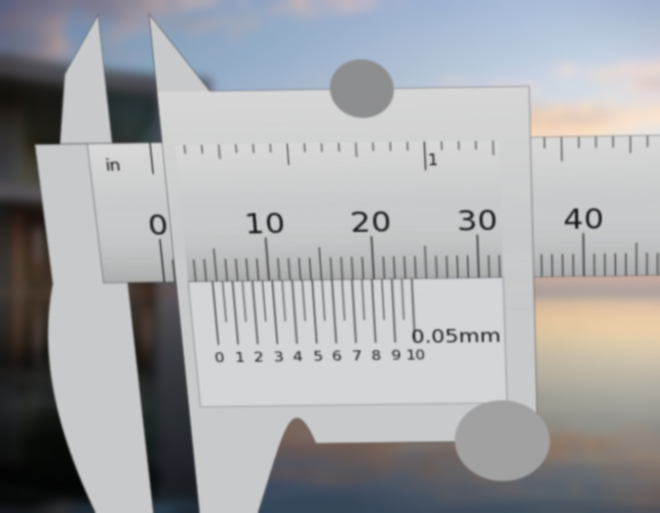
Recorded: 4.6 mm
